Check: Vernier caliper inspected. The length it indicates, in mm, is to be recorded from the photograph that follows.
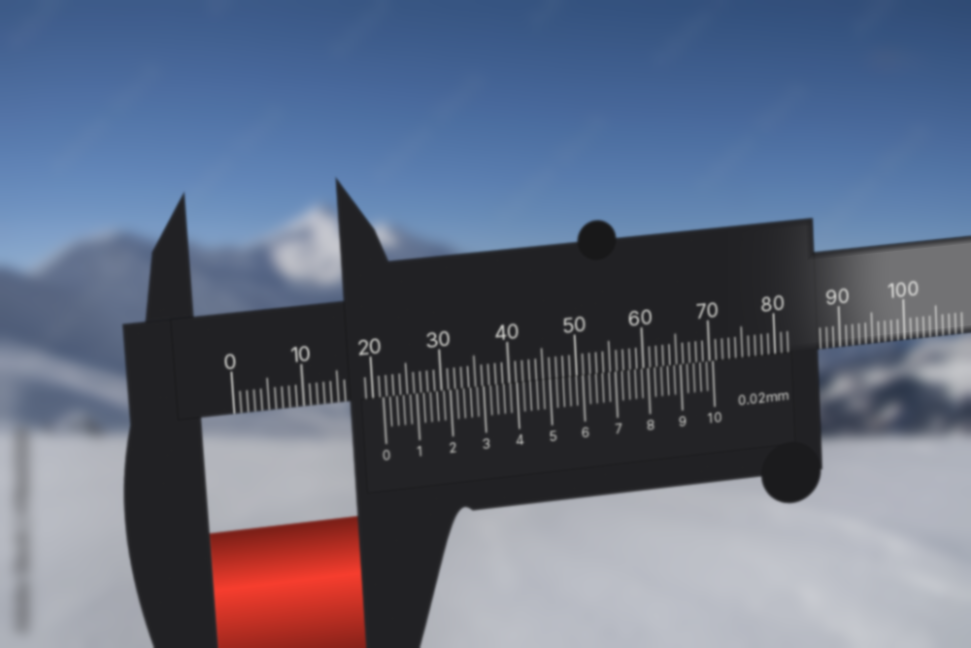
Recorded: 21.5 mm
